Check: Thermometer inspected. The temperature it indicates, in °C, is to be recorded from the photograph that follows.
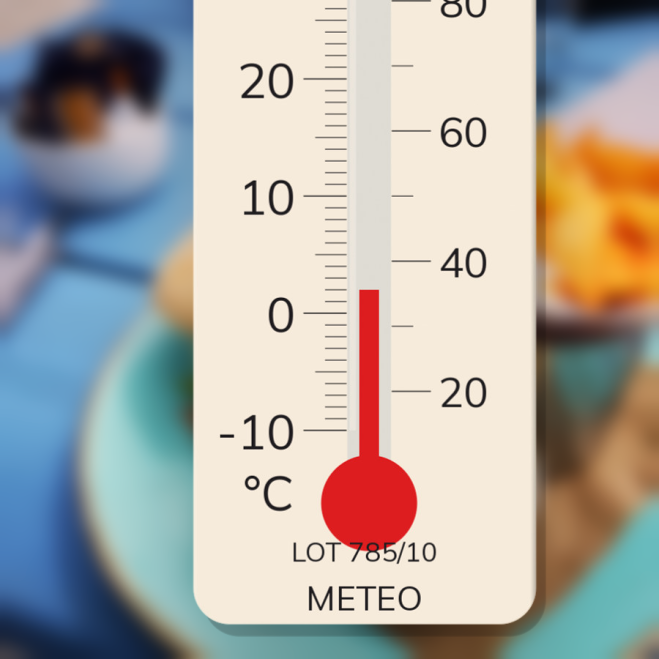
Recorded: 2 °C
